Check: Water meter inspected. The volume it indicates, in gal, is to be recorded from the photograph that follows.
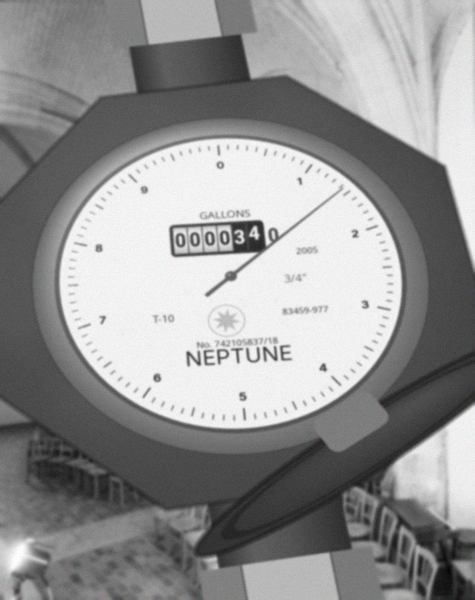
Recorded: 341.4 gal
